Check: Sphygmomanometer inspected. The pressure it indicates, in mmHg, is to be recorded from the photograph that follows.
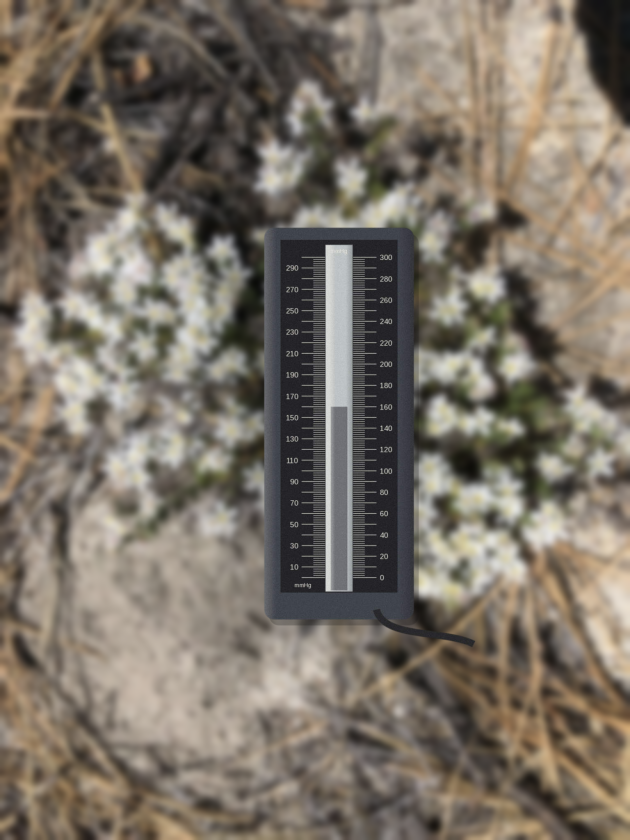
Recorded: 160 mmHg
